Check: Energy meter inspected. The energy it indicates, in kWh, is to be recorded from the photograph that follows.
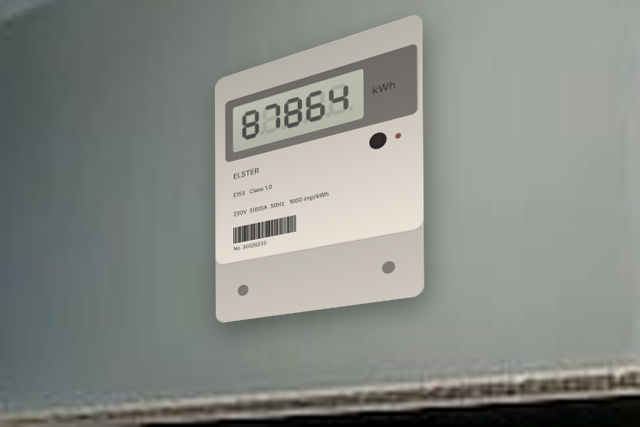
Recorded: 87864 kWh
